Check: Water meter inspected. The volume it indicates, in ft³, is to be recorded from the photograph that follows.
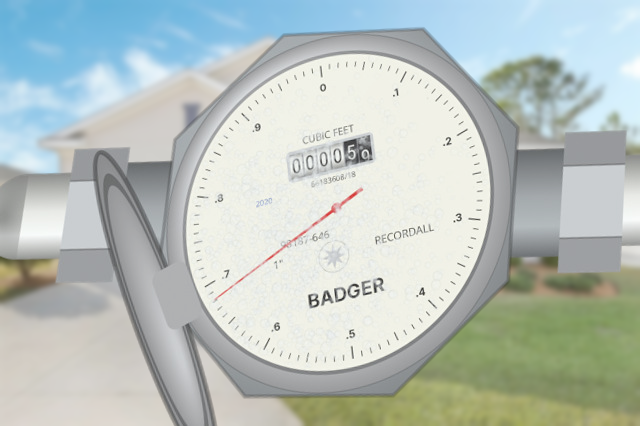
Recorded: 58.68 ft³
